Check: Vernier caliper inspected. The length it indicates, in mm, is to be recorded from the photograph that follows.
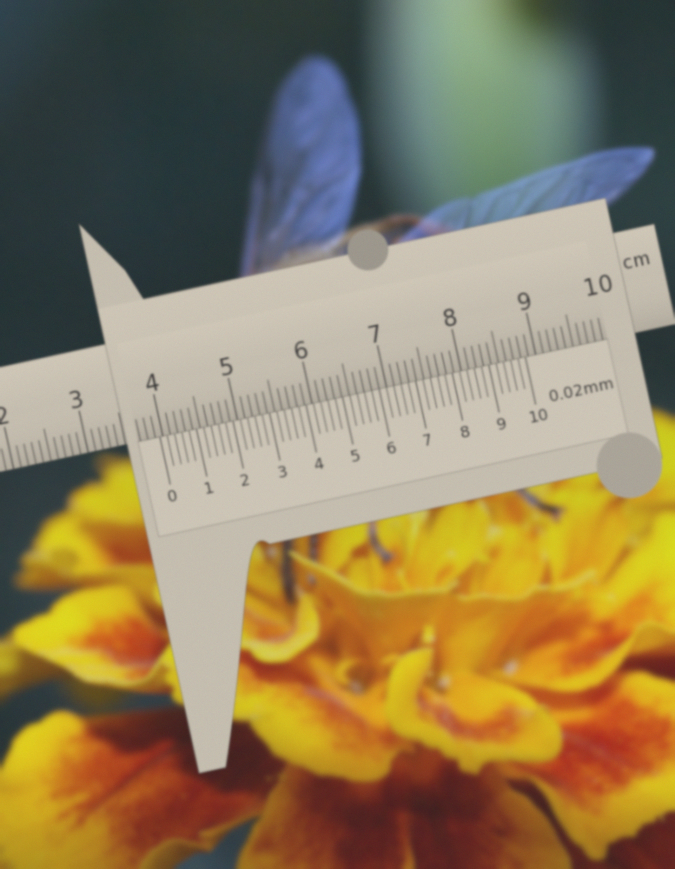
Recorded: 39.6 mm
